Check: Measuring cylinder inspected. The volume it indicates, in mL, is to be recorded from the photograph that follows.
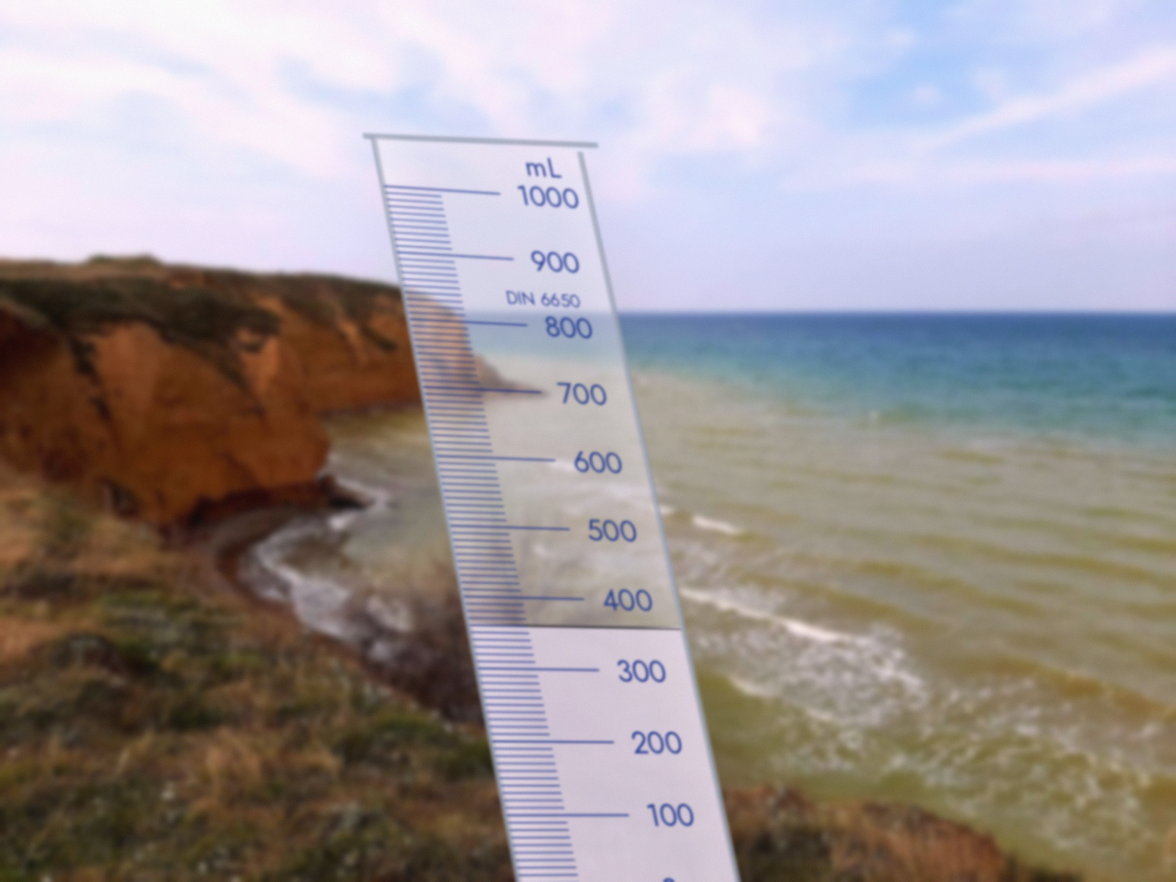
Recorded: 360 mL
